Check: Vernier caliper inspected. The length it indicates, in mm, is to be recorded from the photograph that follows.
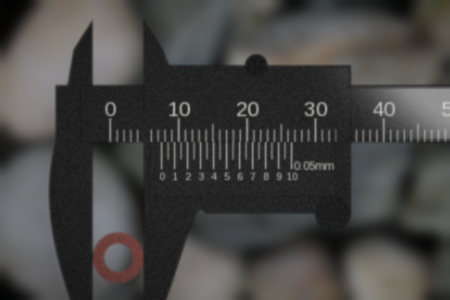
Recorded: 7.5 mm
